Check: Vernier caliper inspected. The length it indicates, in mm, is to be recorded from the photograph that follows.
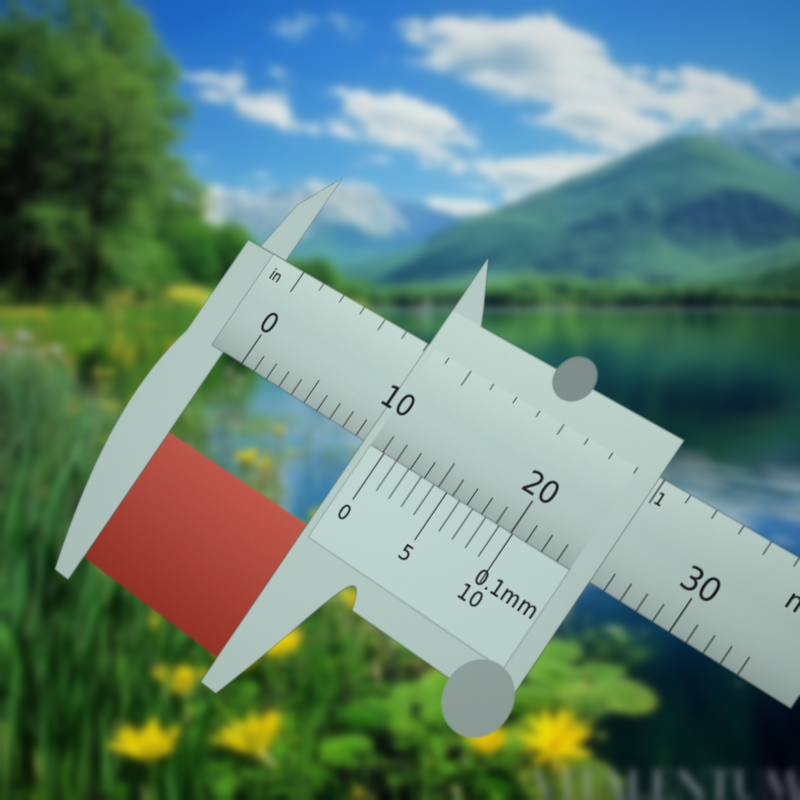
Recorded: 11.1 mm
